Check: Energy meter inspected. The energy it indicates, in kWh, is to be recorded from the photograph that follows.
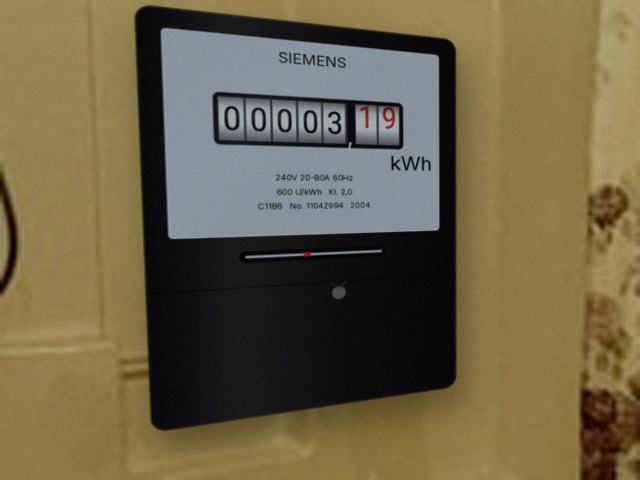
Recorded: 3.19 kWh
